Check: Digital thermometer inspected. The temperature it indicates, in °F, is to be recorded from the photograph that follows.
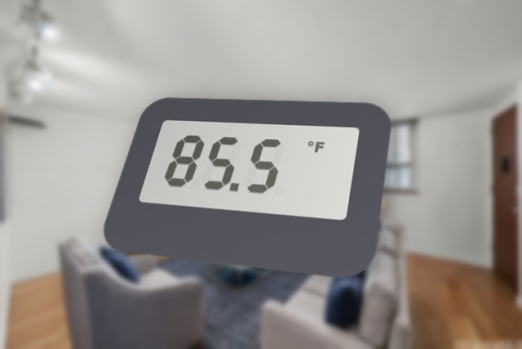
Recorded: 85.5 °F
